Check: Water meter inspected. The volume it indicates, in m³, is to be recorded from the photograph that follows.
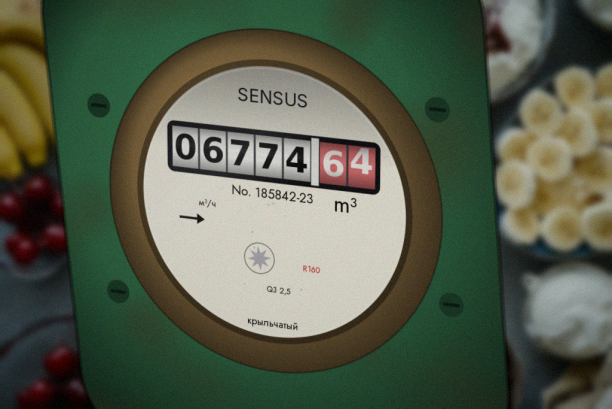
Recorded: 6774.64 m³
